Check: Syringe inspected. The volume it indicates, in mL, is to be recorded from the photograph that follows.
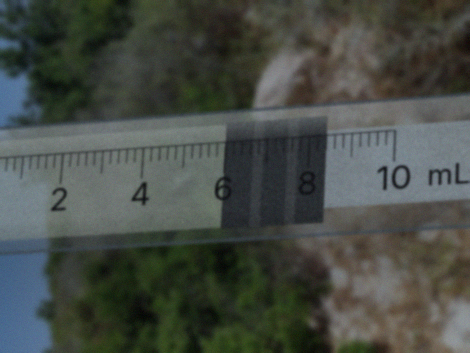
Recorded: 6 mL
